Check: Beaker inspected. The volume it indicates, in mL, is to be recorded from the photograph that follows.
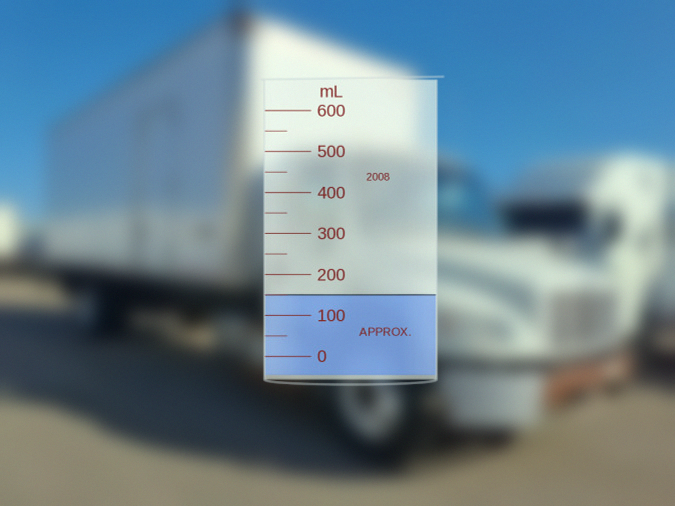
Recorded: 150 mL
